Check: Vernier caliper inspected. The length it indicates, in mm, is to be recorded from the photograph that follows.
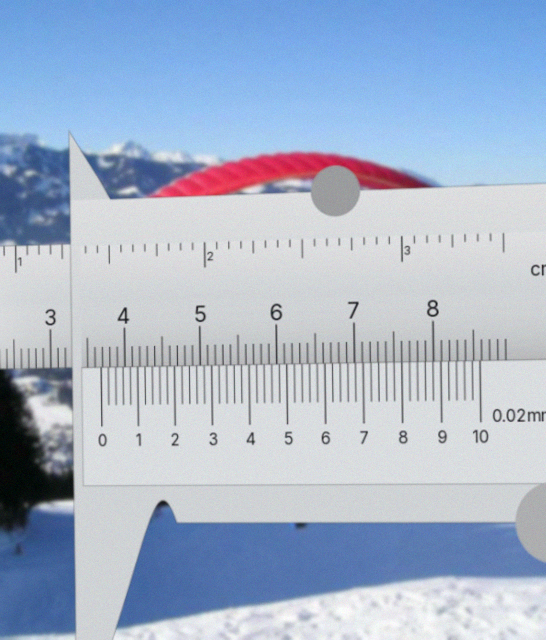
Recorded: 36.8 mm
